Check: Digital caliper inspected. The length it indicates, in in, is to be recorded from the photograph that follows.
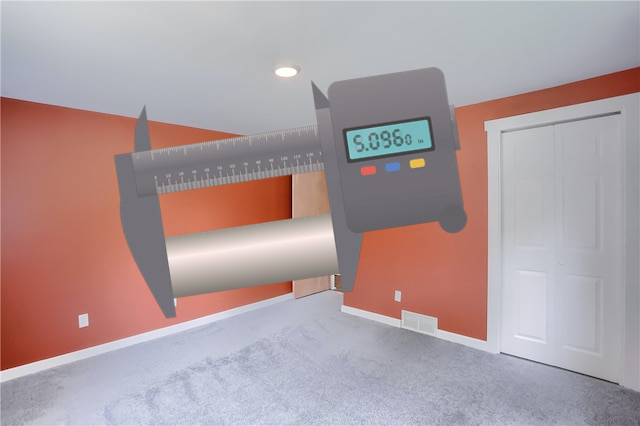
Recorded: 5.0960 in
